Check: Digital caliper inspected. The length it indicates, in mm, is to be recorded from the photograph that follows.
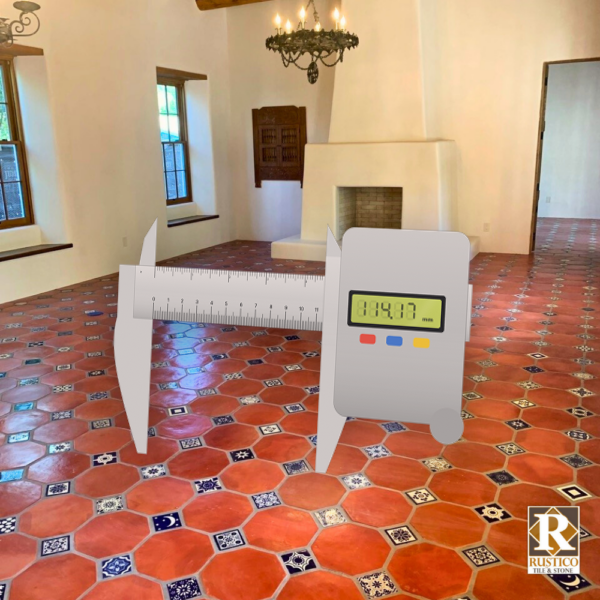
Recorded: 114.17 mm
